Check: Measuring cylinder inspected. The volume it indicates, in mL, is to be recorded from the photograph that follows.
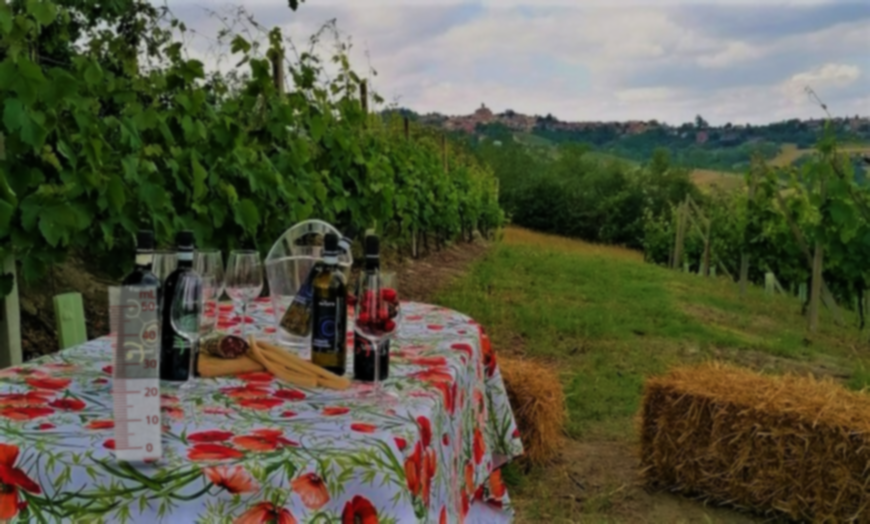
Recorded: 25 mL
